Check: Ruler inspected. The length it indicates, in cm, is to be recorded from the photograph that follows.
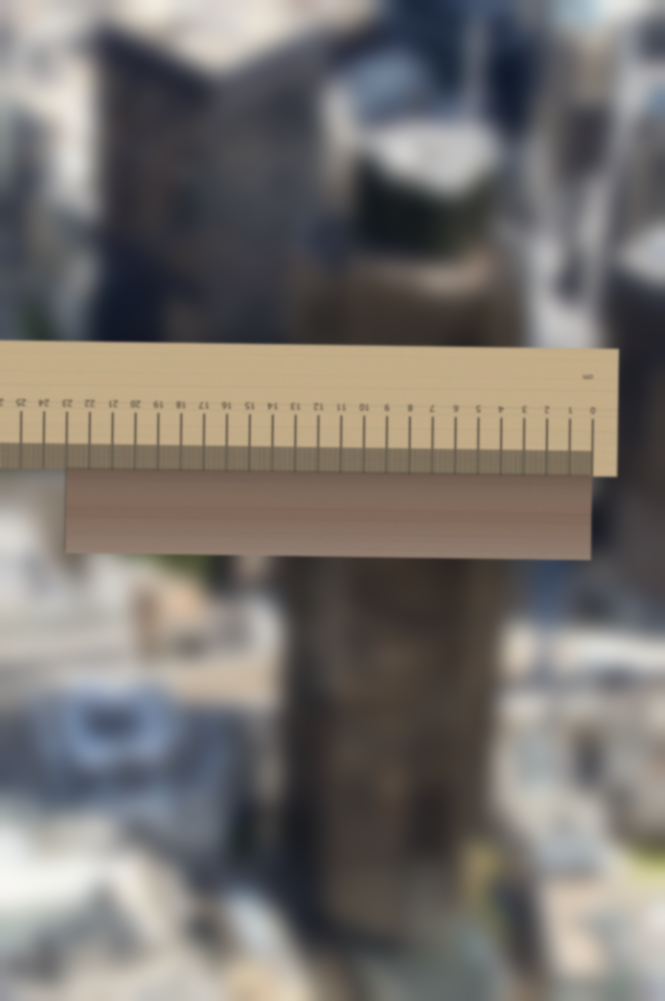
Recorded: 23 cm
